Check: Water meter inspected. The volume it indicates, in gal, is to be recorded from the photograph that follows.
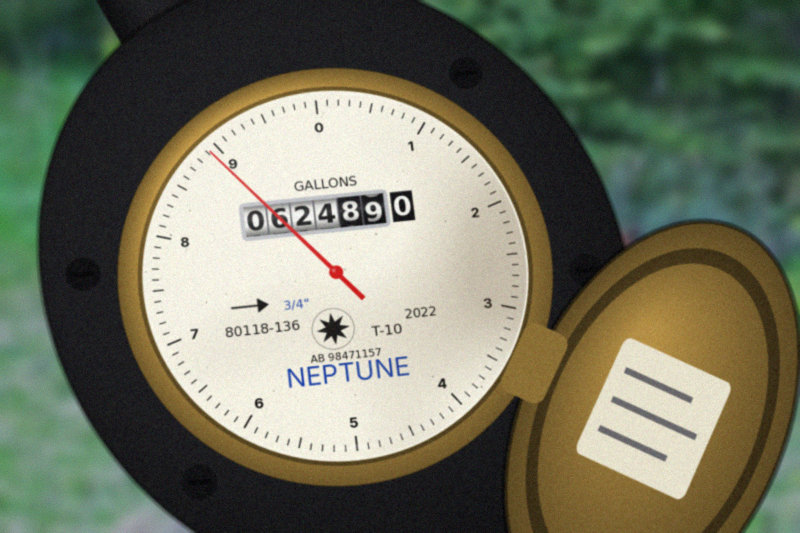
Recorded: 624888.9 gal
